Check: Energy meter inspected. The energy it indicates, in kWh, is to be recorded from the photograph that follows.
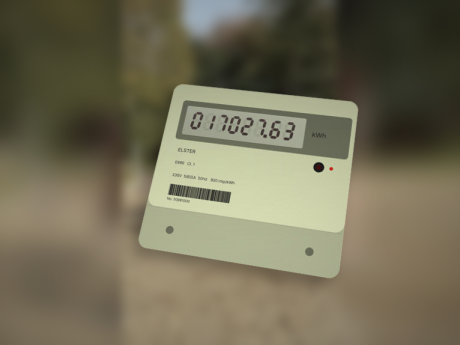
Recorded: 17027.63 kWh
